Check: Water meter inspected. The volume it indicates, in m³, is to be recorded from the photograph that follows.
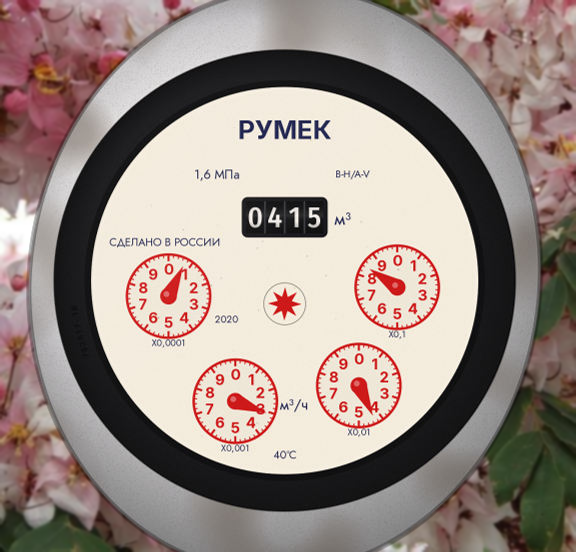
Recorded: 415.8430 m³
